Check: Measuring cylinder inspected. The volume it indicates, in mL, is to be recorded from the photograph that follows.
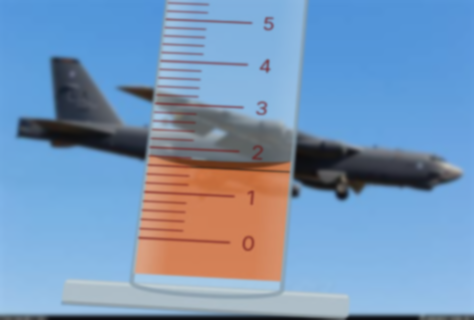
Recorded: 1.6 mL
